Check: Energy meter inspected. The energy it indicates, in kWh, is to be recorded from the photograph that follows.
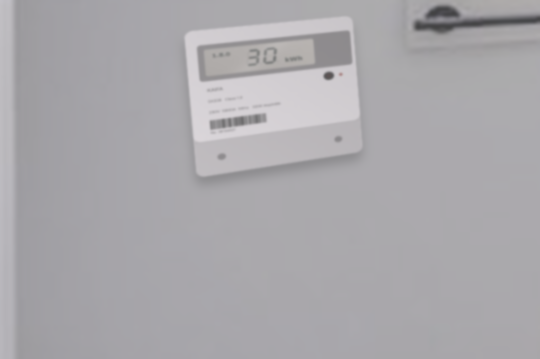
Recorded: 30 kWh
